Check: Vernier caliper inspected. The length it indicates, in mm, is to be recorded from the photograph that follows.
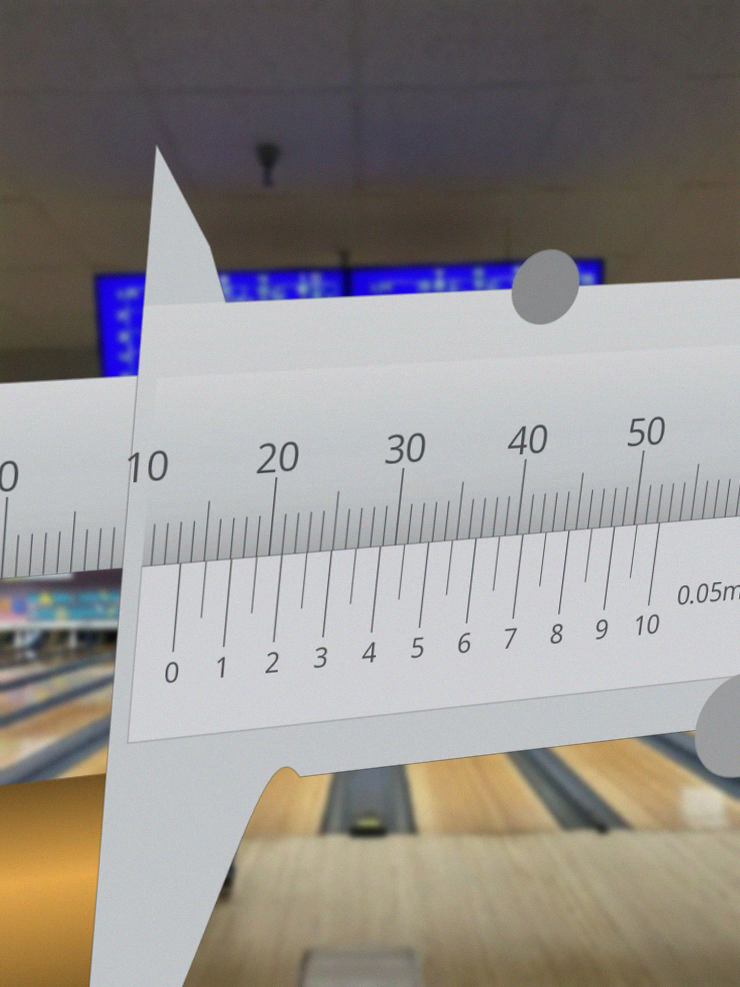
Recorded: 13.2 mm
